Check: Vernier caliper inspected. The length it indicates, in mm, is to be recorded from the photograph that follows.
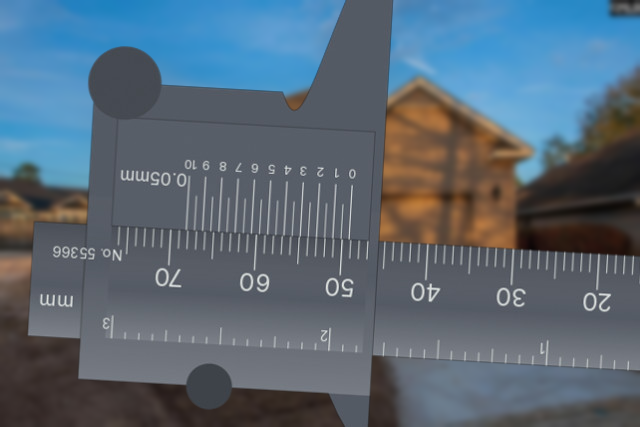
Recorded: 49.2 mm
